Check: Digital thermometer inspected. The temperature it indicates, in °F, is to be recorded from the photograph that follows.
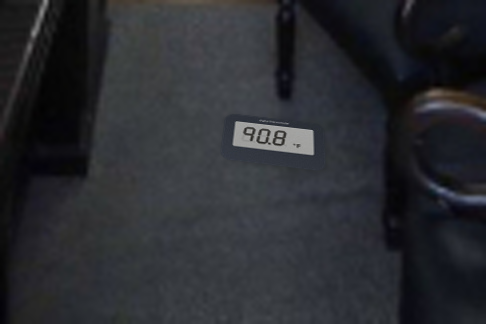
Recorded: 90.8 °F
